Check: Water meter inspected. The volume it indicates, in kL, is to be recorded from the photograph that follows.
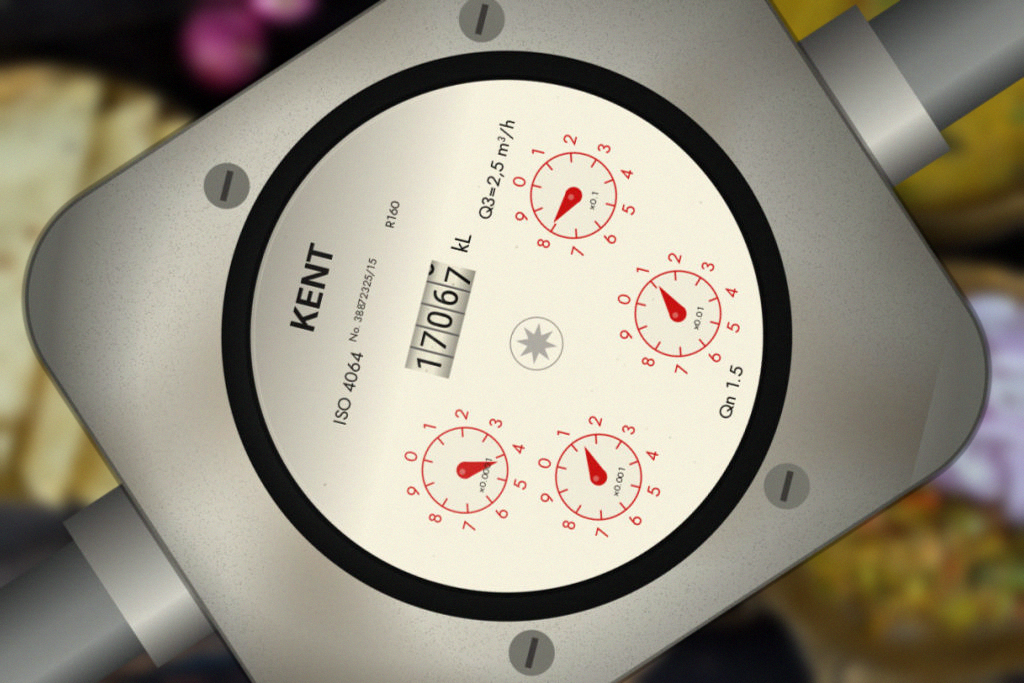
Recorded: 17066.8114 kL
